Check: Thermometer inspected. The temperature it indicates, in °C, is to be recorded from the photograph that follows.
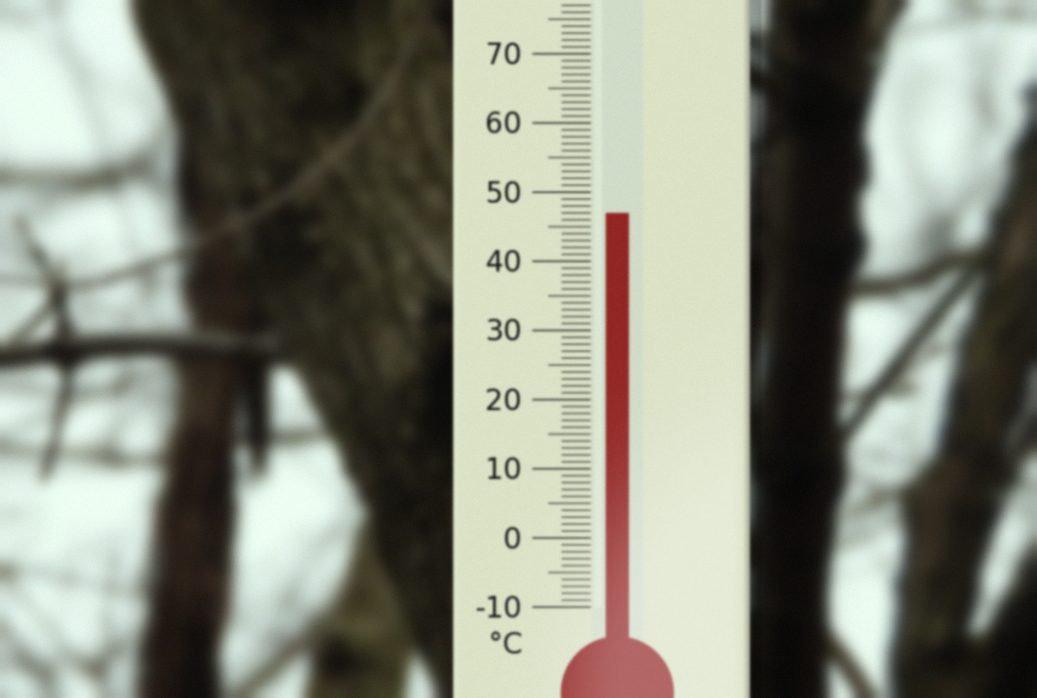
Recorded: 47 °C
